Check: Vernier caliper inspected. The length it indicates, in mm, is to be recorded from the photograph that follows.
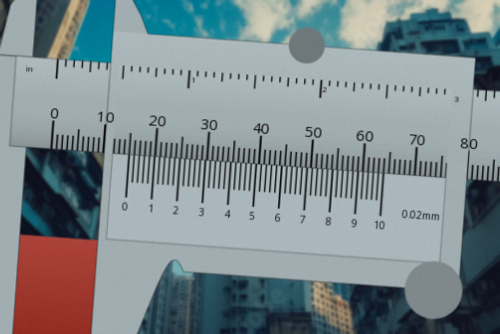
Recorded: 15.0 mm
